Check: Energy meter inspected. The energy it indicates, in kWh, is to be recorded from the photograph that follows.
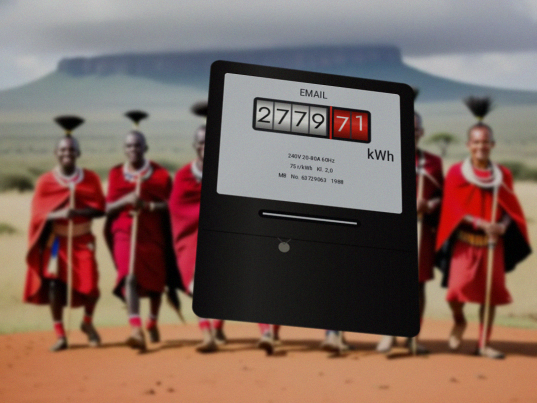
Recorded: 2779.71 kWh
